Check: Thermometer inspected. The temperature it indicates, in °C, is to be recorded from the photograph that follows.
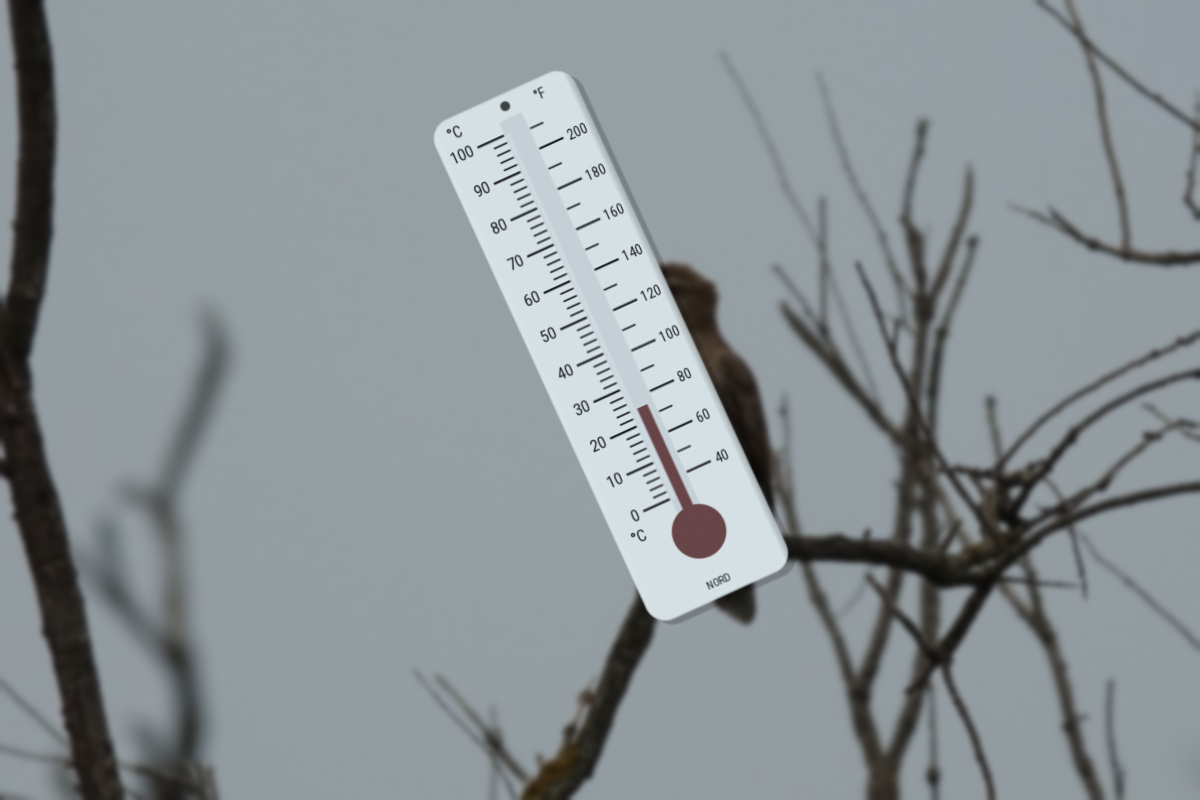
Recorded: 24 °C
